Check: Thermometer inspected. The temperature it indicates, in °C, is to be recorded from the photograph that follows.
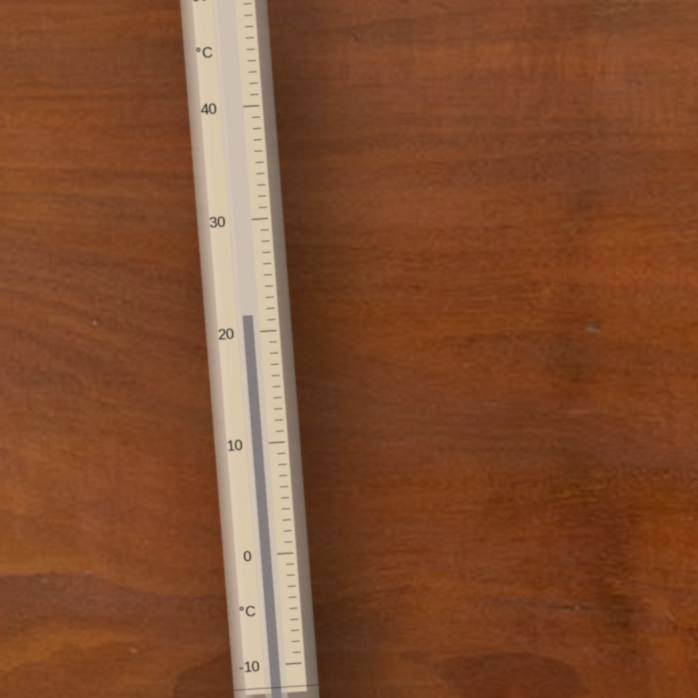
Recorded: 21.5 °C
